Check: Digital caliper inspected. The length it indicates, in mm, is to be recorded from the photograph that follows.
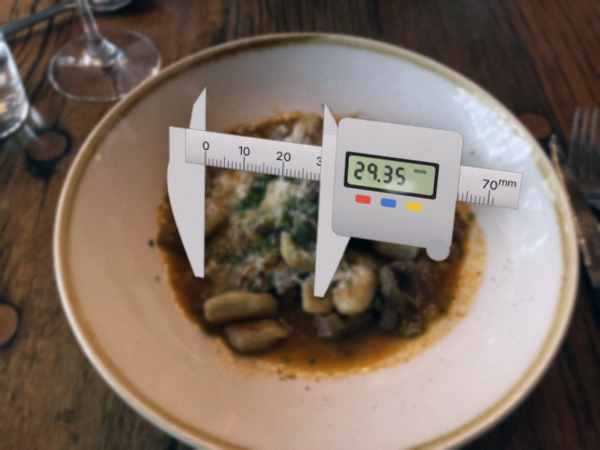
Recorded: 29.35 mm
